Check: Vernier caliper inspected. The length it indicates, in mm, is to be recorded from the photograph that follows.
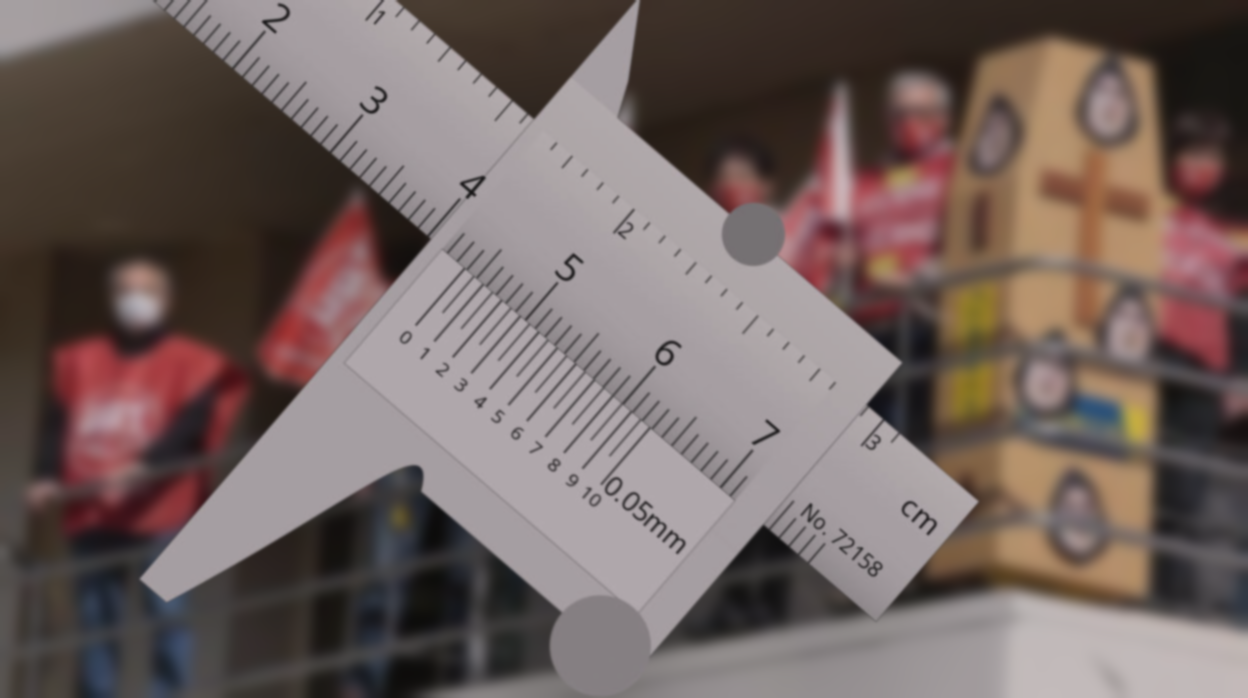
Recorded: 43.8 mm
